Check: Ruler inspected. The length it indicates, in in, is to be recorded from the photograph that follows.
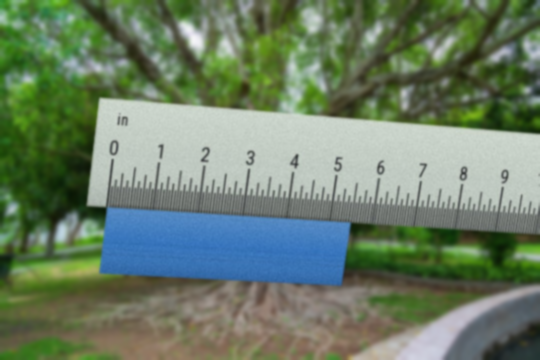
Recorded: 5.5 in
